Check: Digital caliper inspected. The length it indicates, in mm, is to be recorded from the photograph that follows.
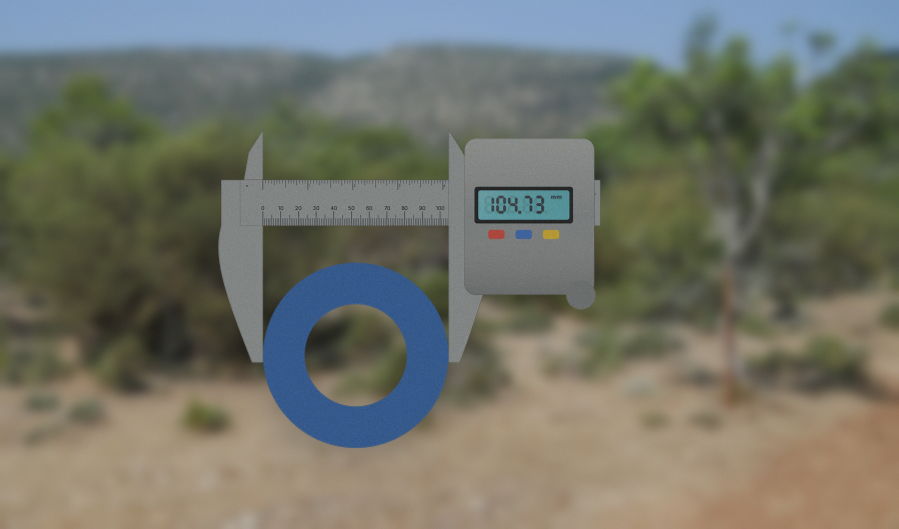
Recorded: 104.73 mm
